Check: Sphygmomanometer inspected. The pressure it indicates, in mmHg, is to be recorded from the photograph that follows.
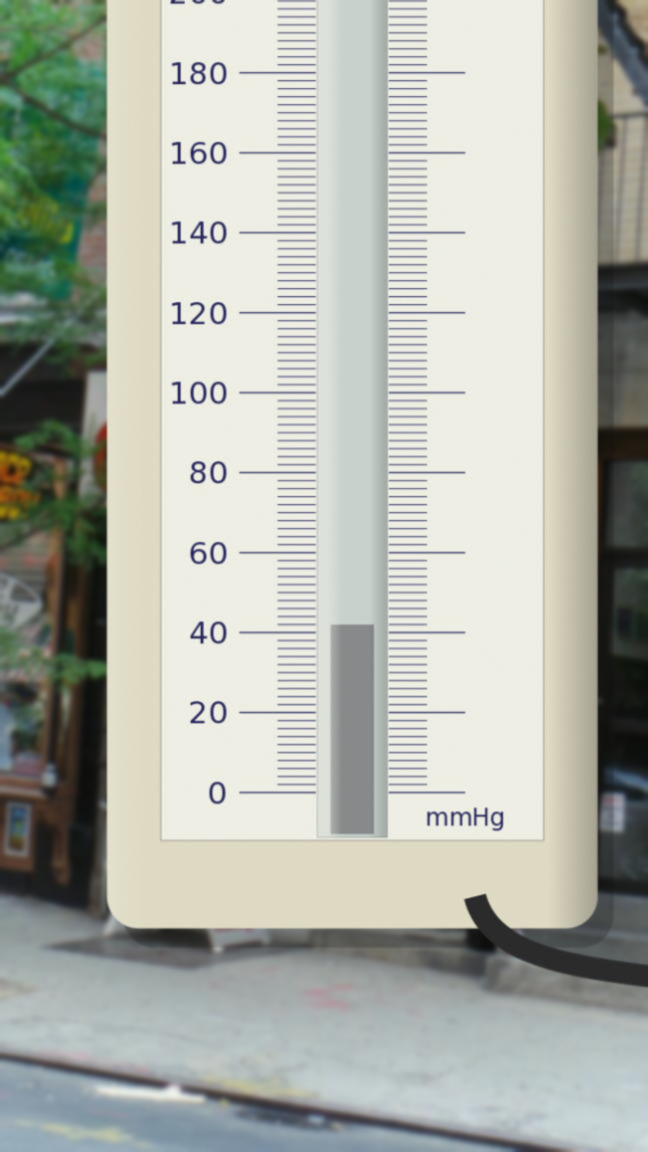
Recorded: 42 mmHg
